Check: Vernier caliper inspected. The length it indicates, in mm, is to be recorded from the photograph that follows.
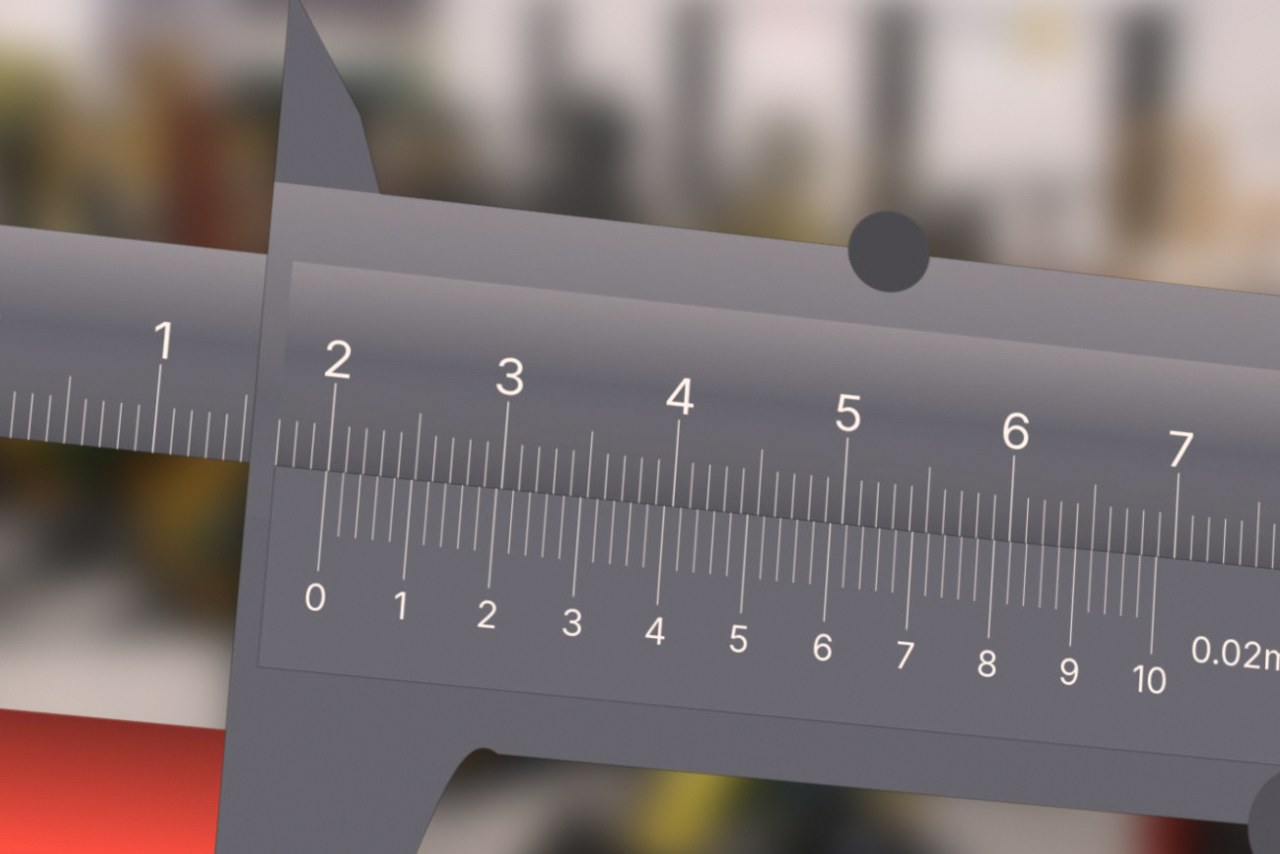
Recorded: 19.9 mm
